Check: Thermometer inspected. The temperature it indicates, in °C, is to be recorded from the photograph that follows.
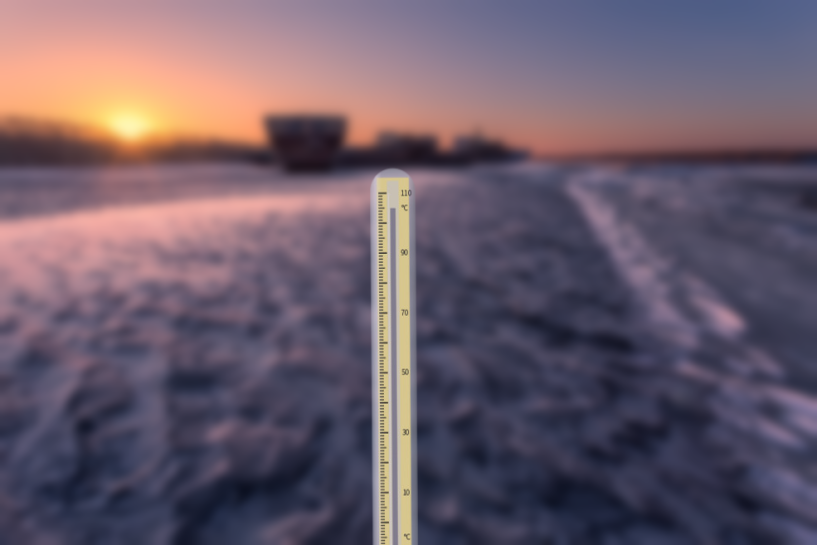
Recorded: 105 °C
